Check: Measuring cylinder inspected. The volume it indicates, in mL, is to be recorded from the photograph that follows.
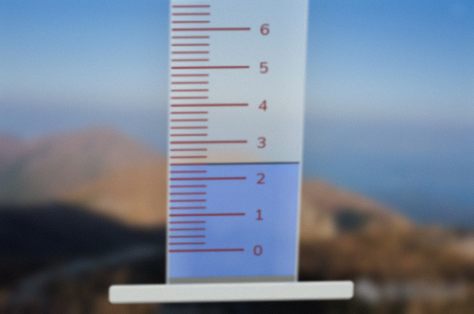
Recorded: 2.4 mL
